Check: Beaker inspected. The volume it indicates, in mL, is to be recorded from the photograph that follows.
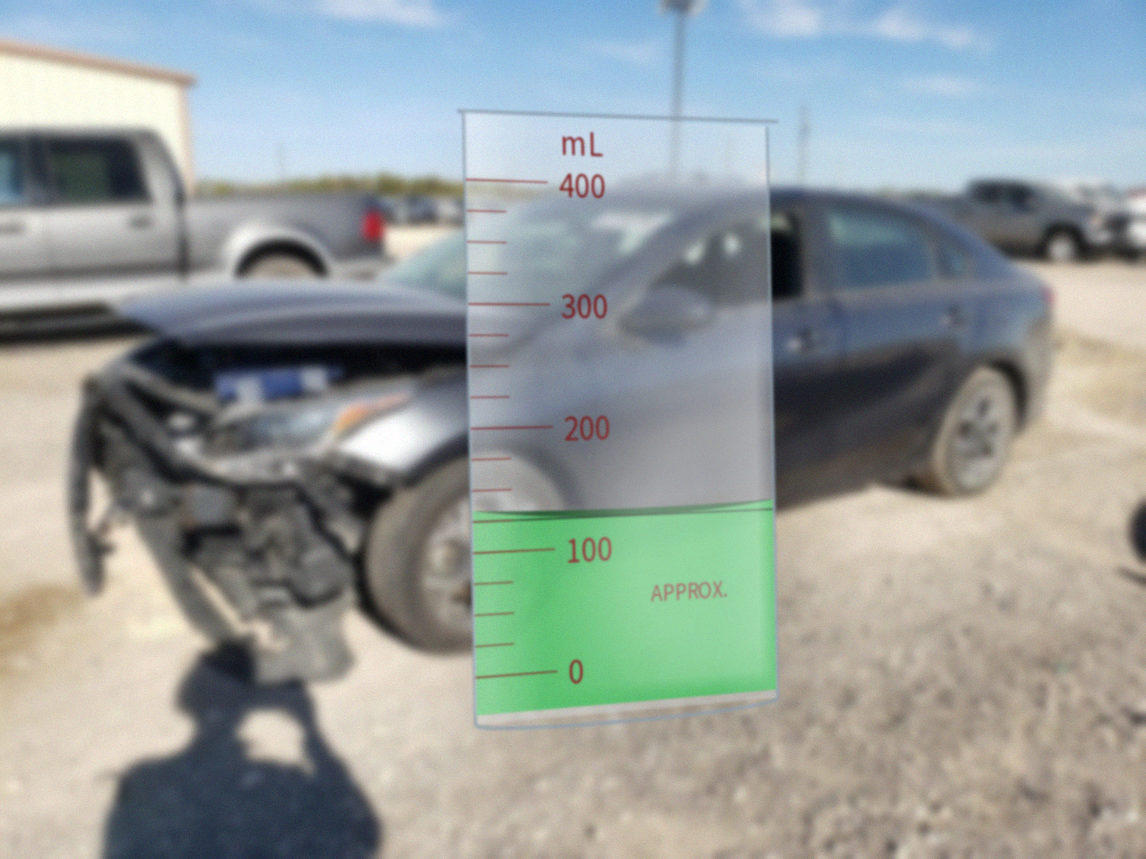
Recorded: 125 mL
